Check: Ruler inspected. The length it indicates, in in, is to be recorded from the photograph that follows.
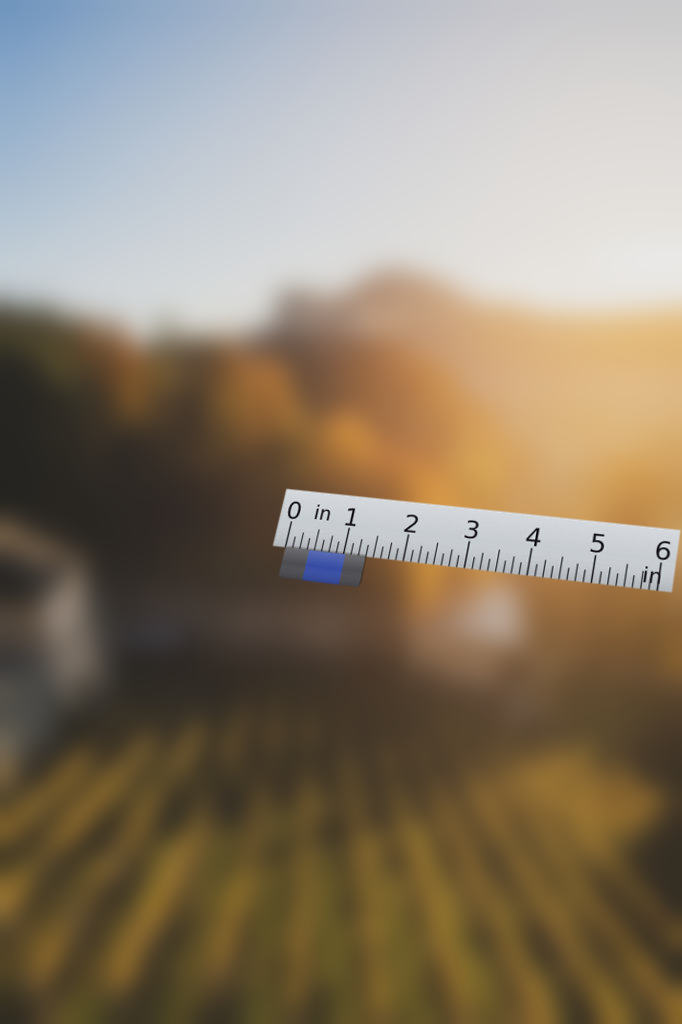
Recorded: 1.375 in
